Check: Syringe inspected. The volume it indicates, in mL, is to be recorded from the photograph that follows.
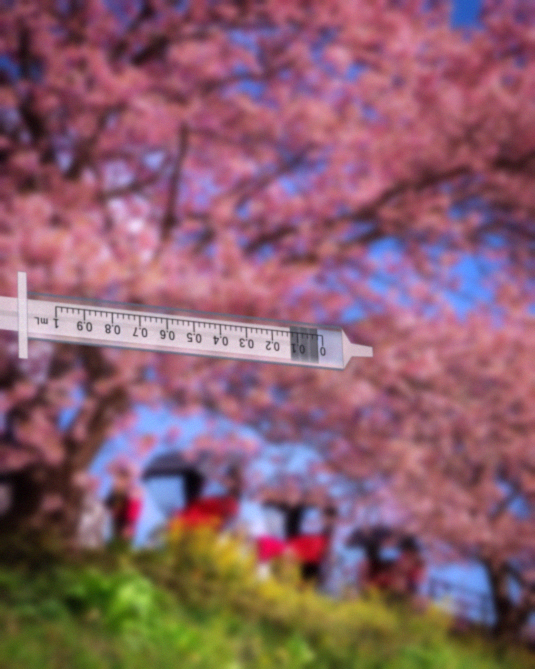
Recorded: 0.02 mL
